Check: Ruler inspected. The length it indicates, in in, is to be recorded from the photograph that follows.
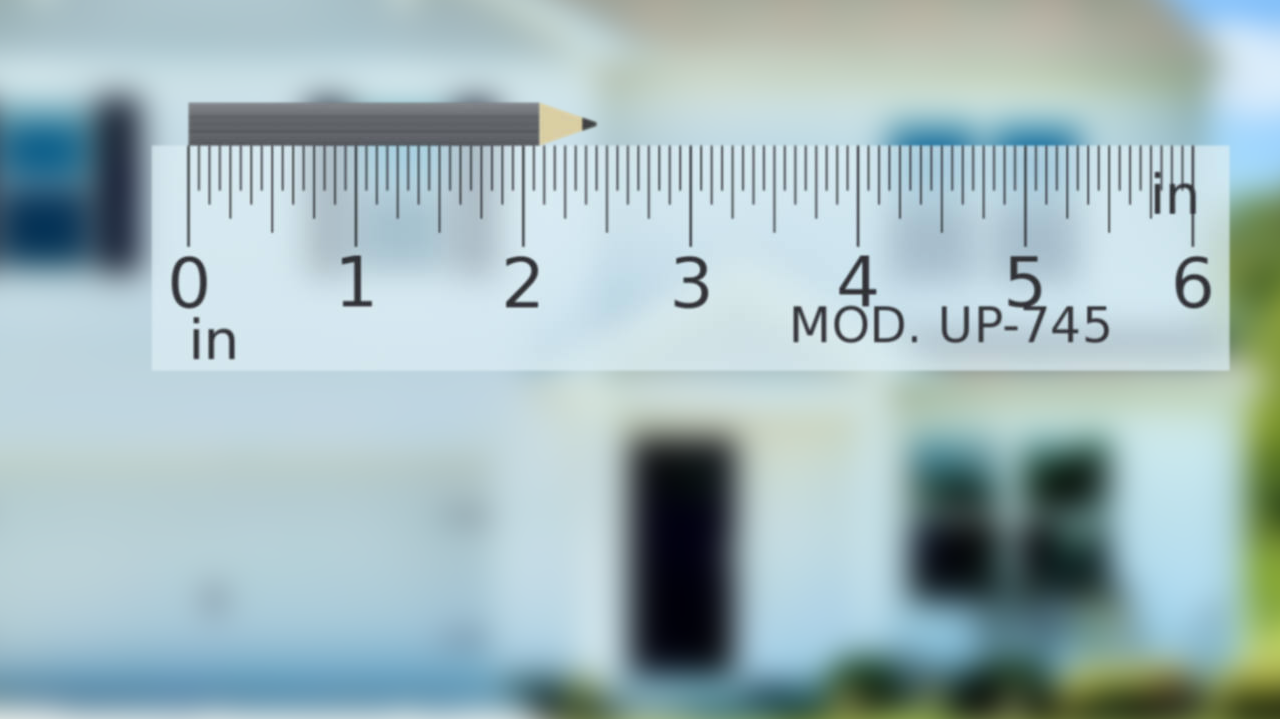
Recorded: 2.4375 in
